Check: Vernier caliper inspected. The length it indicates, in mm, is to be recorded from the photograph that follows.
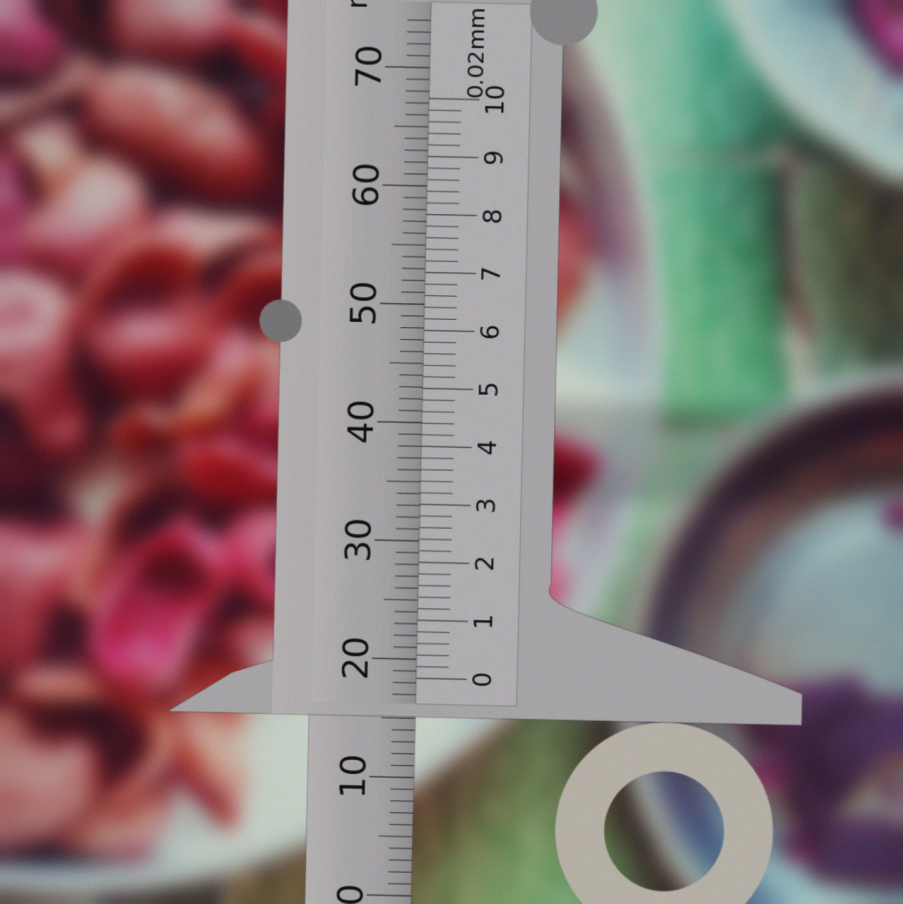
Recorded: 18.4 mm
